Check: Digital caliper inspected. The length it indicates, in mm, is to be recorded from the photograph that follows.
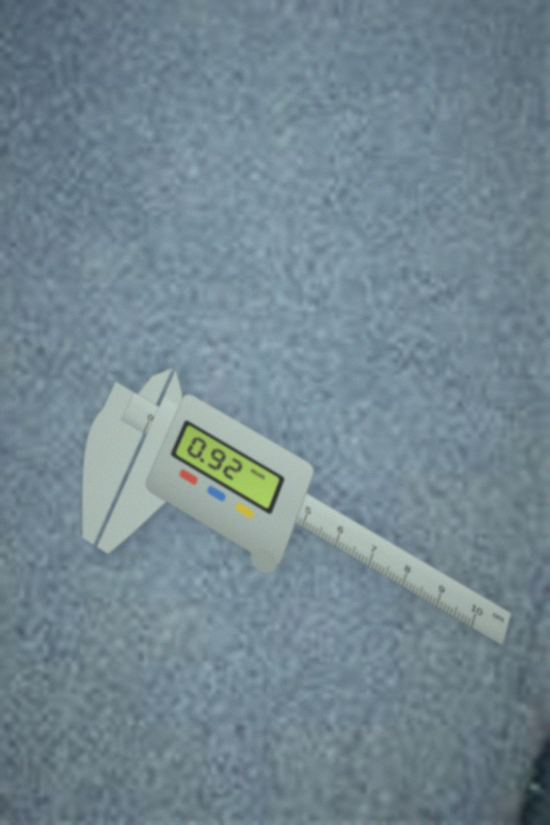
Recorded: 0.92 mm
